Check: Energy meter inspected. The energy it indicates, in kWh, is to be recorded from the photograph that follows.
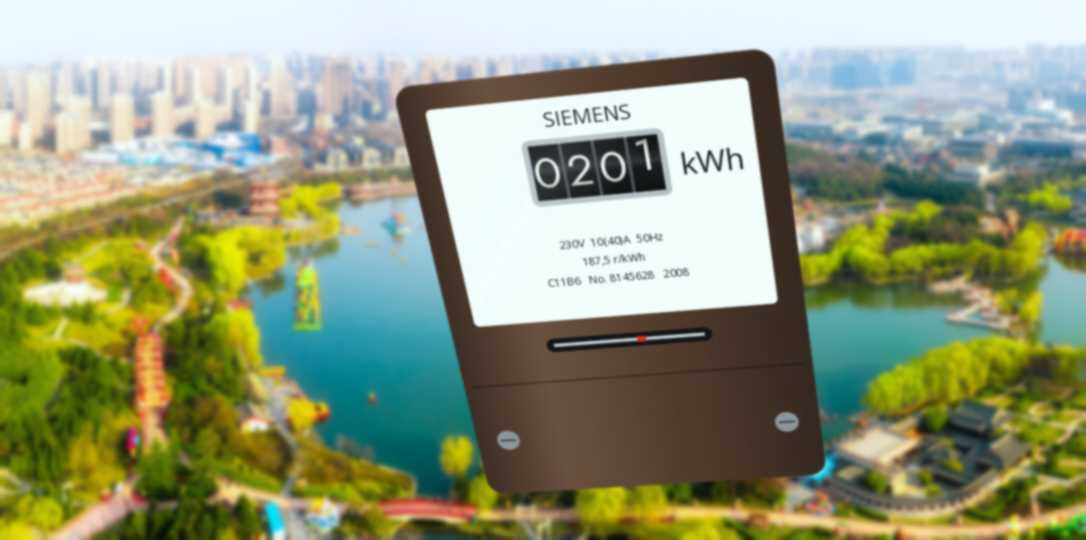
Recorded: 201 kWh
